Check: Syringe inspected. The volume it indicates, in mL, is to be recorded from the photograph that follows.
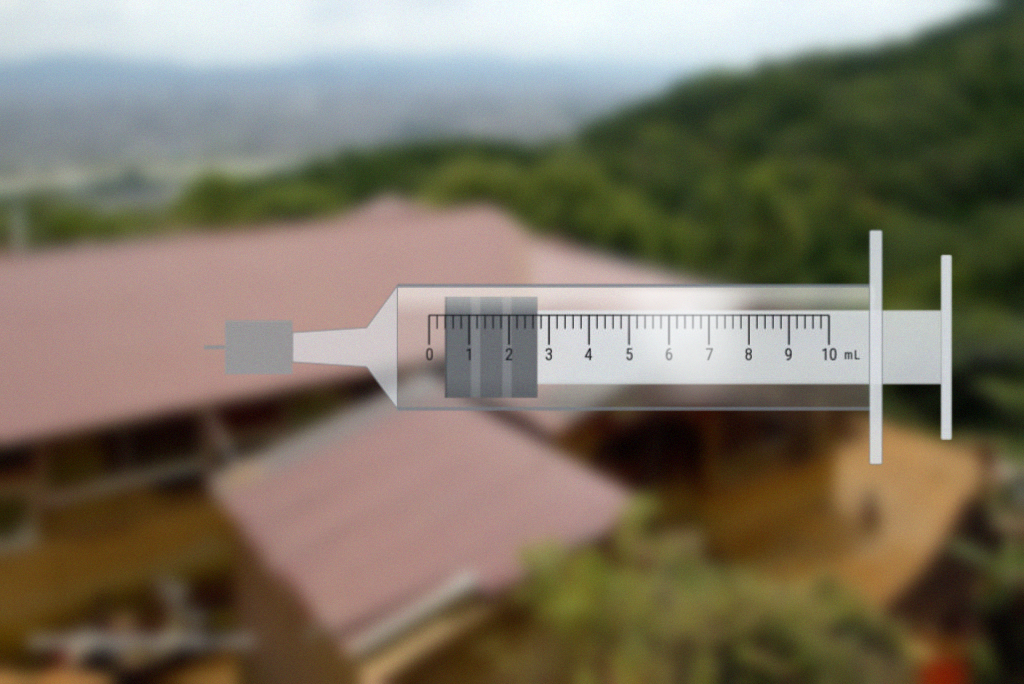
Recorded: 0.4 mL
